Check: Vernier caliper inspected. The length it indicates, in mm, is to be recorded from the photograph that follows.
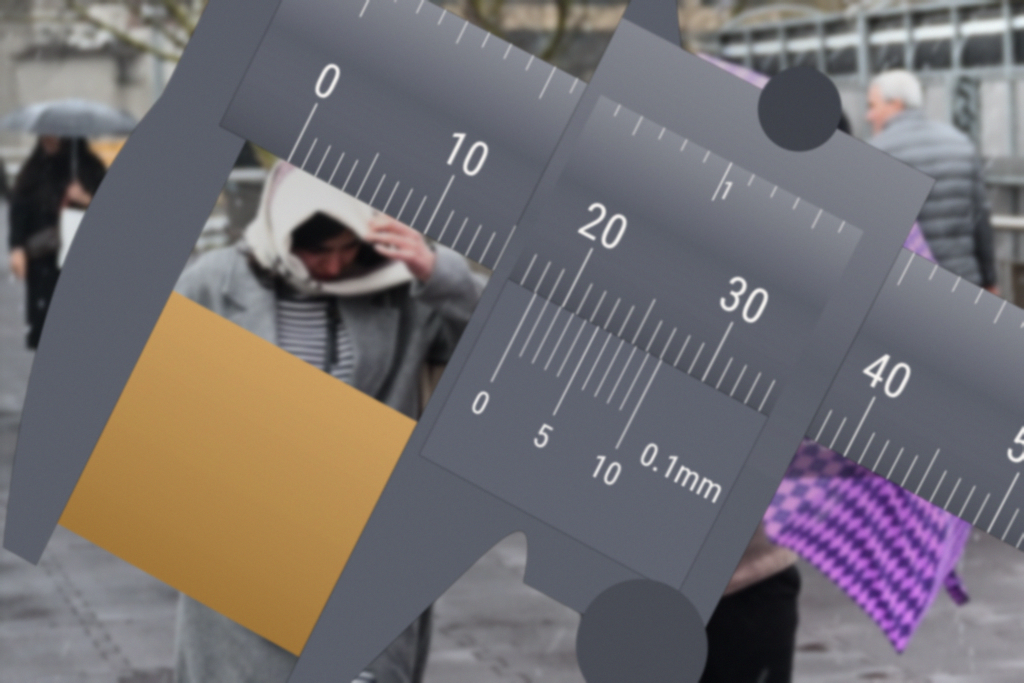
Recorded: 18.1 mm
